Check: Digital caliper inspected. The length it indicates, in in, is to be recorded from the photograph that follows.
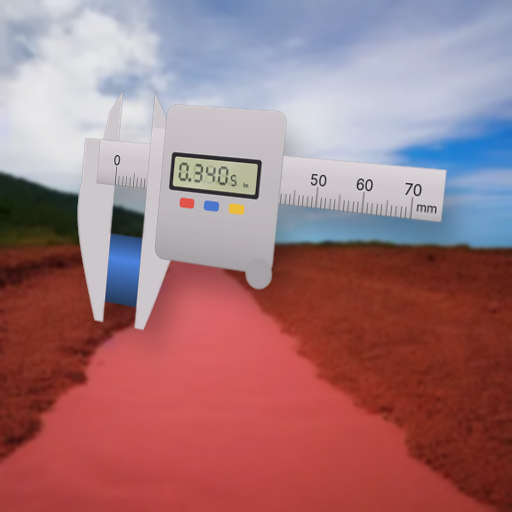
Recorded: 0.3405 in
